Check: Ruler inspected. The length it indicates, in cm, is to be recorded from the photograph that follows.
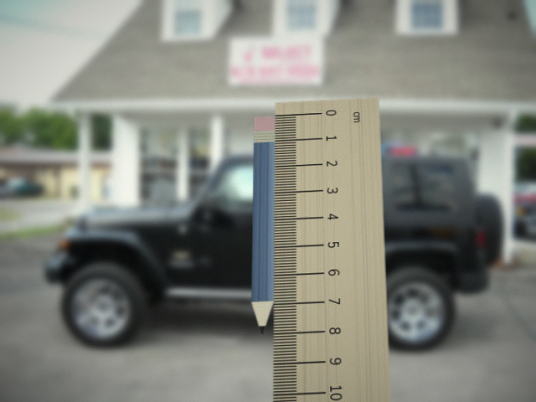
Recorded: 8 cm
